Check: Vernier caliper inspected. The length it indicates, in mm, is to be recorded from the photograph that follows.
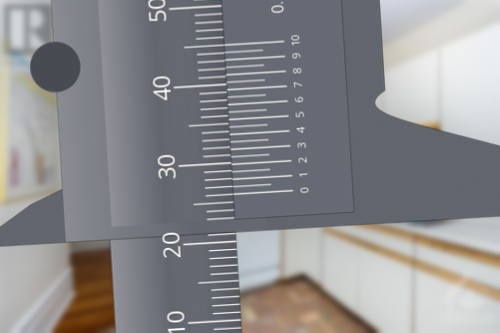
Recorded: 26.0 mm
